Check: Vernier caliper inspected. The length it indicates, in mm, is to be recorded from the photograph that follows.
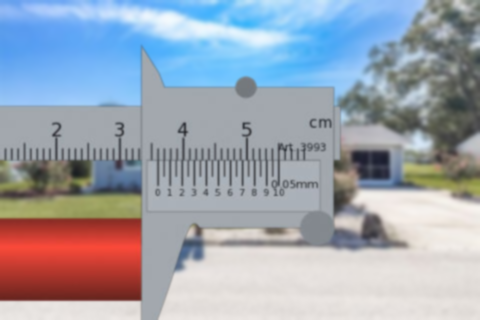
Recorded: 36.0 mm
